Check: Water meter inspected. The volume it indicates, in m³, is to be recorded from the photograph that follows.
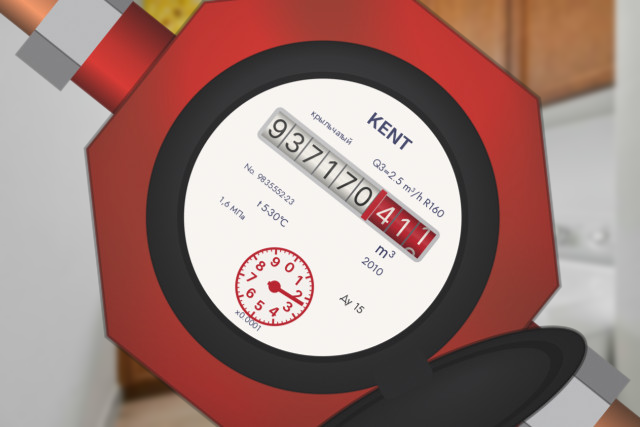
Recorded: 937170.4112 m³
